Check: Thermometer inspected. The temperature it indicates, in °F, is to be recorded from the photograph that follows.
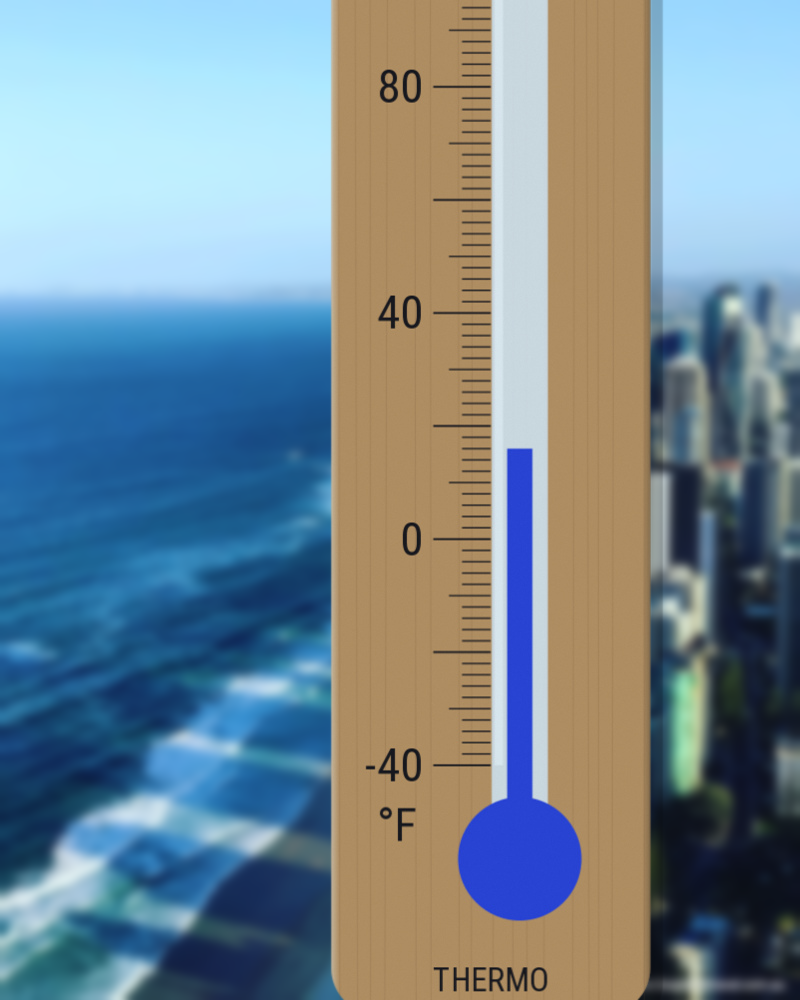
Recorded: 16 °F
